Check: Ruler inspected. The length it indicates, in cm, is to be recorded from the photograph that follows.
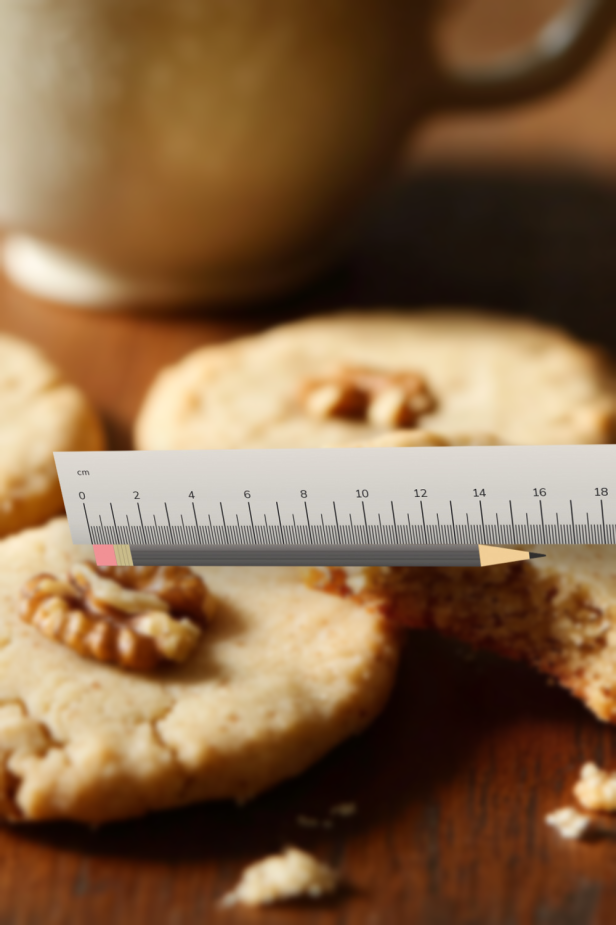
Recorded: 16 cm
